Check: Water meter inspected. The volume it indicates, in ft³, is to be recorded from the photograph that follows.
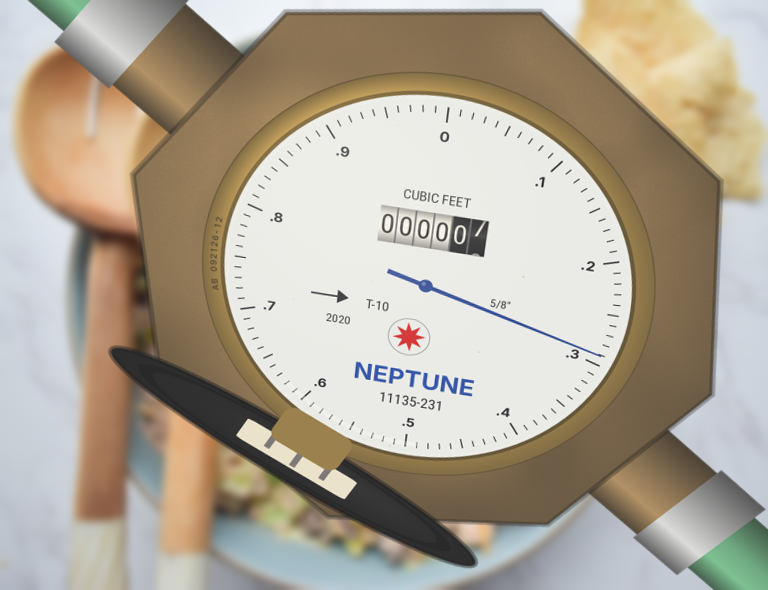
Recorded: 7.29 ft³
